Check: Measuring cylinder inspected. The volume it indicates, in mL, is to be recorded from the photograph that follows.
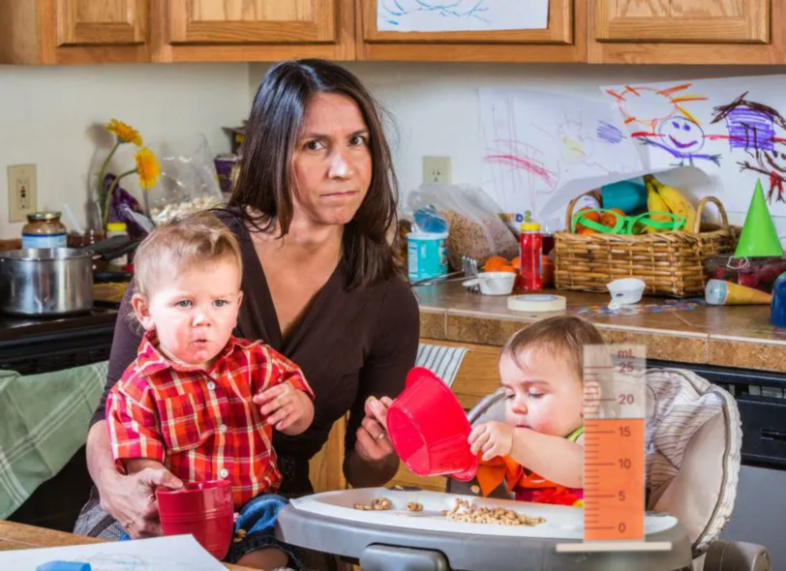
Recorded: 17 mL
